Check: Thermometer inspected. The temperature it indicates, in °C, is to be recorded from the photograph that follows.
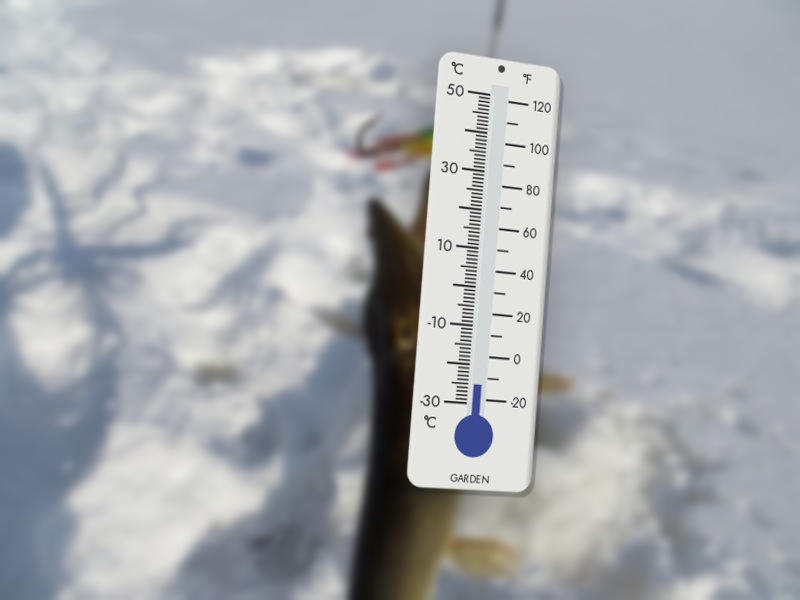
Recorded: -25 °C
